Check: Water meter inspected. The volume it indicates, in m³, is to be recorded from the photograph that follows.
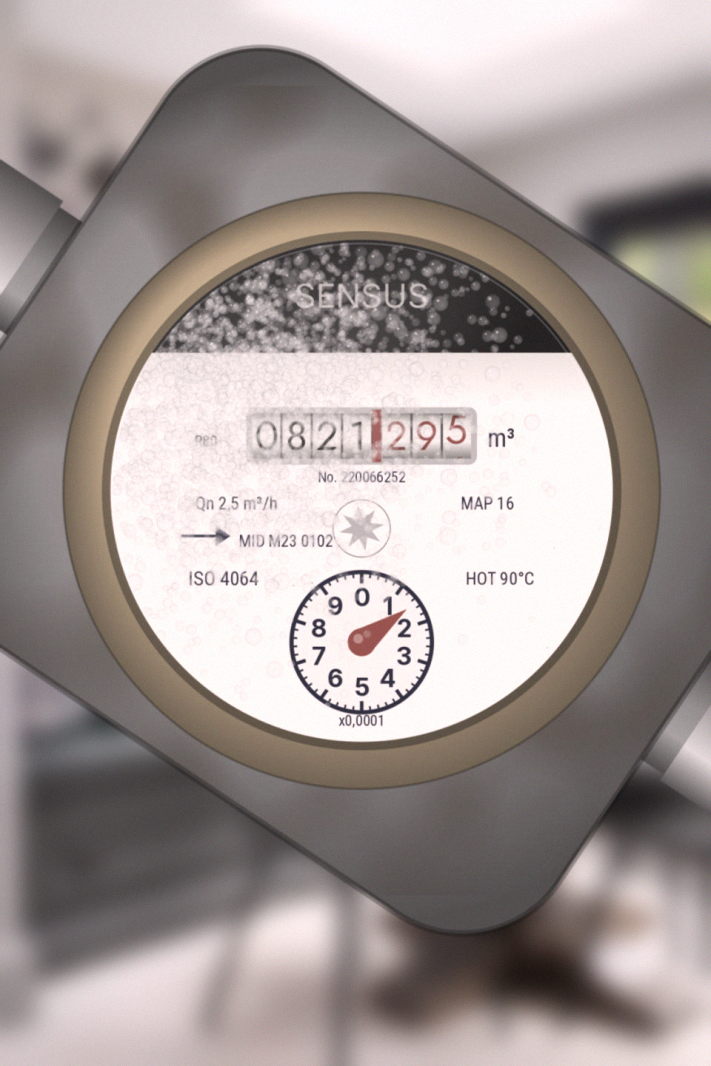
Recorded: 821.2951 m³
